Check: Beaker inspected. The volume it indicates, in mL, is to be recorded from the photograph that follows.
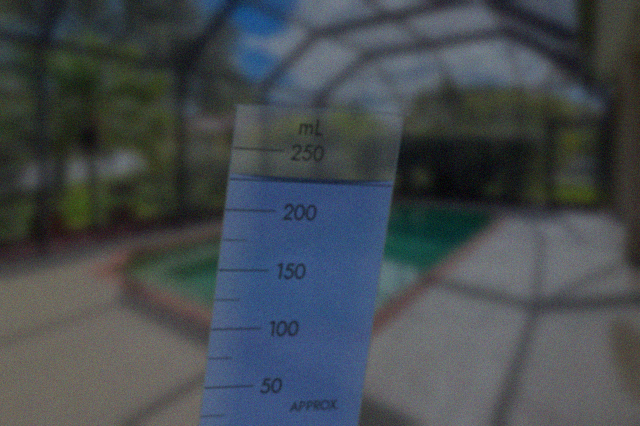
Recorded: 225 mL
